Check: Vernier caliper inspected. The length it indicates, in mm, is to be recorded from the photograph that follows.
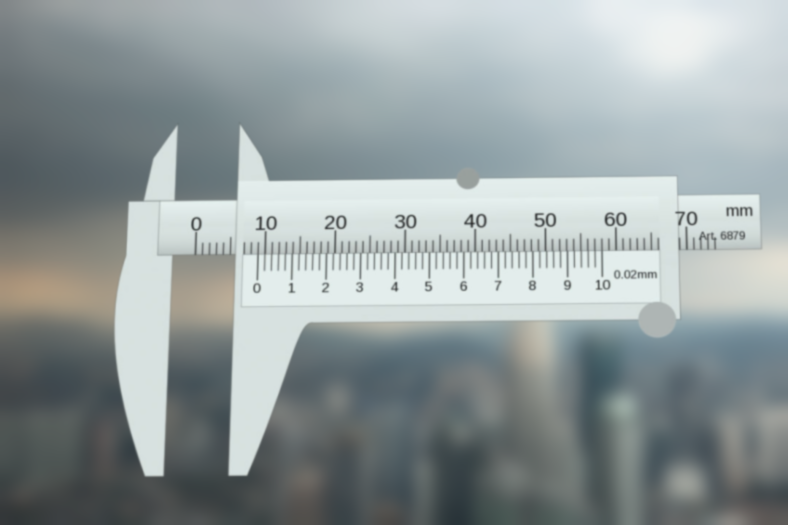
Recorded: 9.0 mm
